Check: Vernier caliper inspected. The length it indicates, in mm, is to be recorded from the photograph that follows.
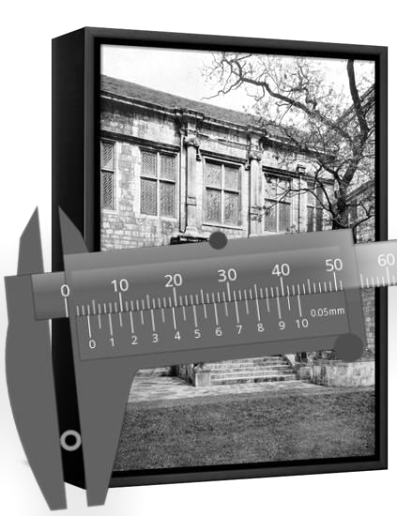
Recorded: 3.8 mm
